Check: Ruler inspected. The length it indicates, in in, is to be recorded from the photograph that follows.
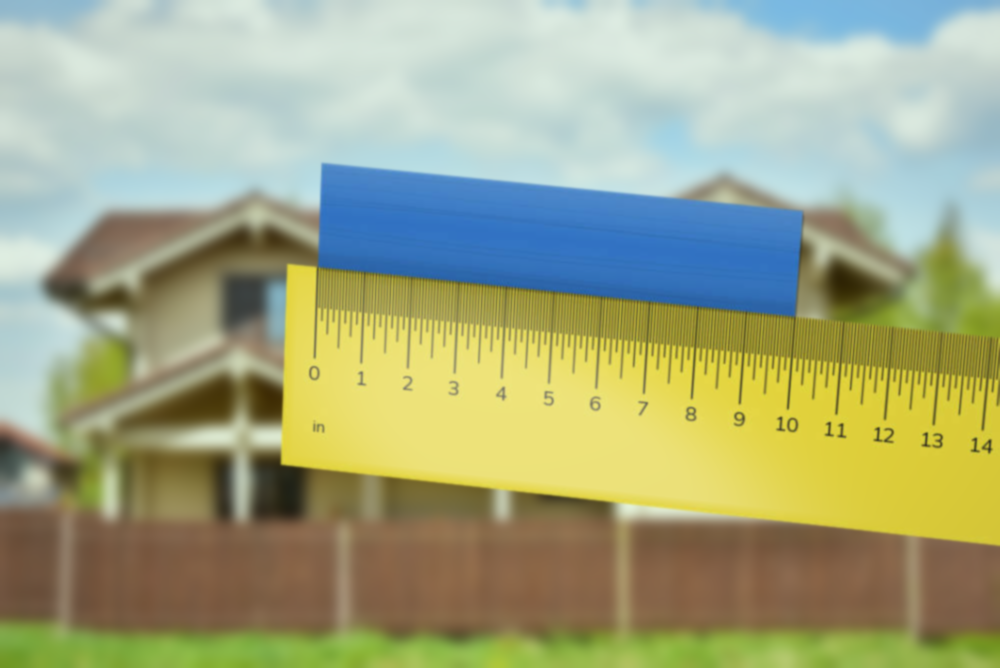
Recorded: 10 in
